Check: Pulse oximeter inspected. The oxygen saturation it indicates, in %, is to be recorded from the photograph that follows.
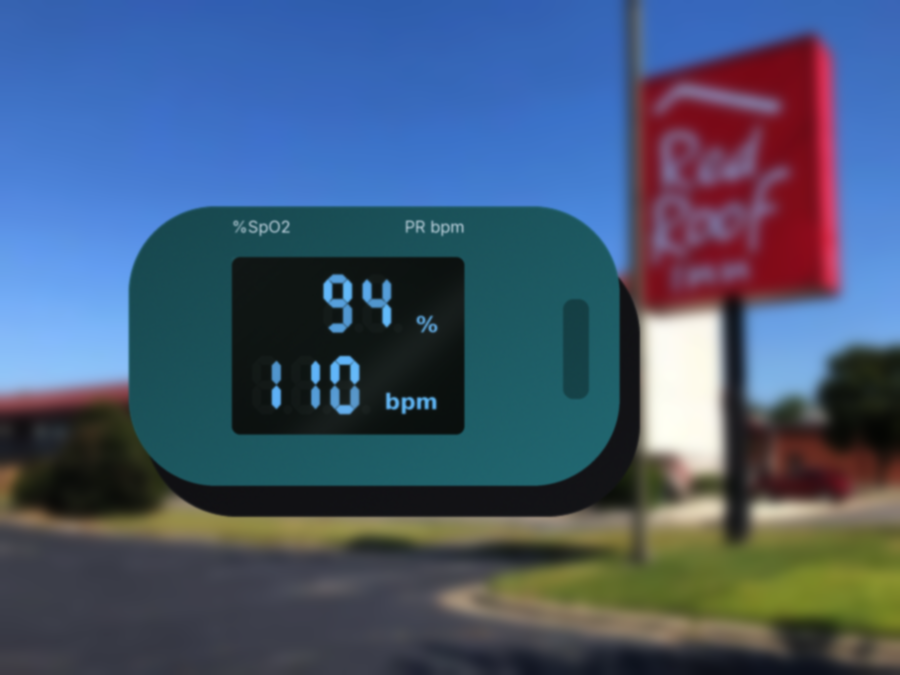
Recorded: 94 %
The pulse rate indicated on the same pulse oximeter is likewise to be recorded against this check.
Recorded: 110 bpm
